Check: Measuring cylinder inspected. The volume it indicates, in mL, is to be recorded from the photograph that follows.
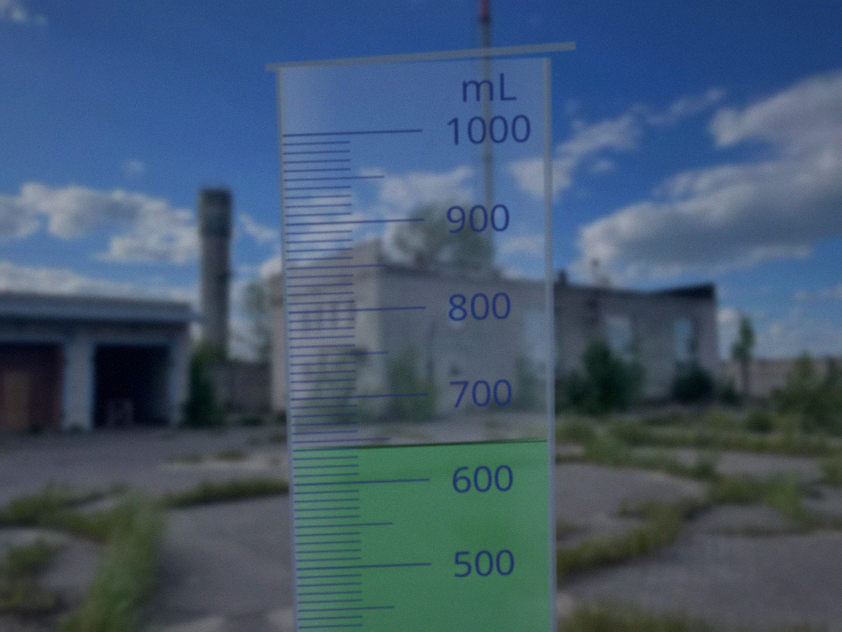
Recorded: 640 mL
